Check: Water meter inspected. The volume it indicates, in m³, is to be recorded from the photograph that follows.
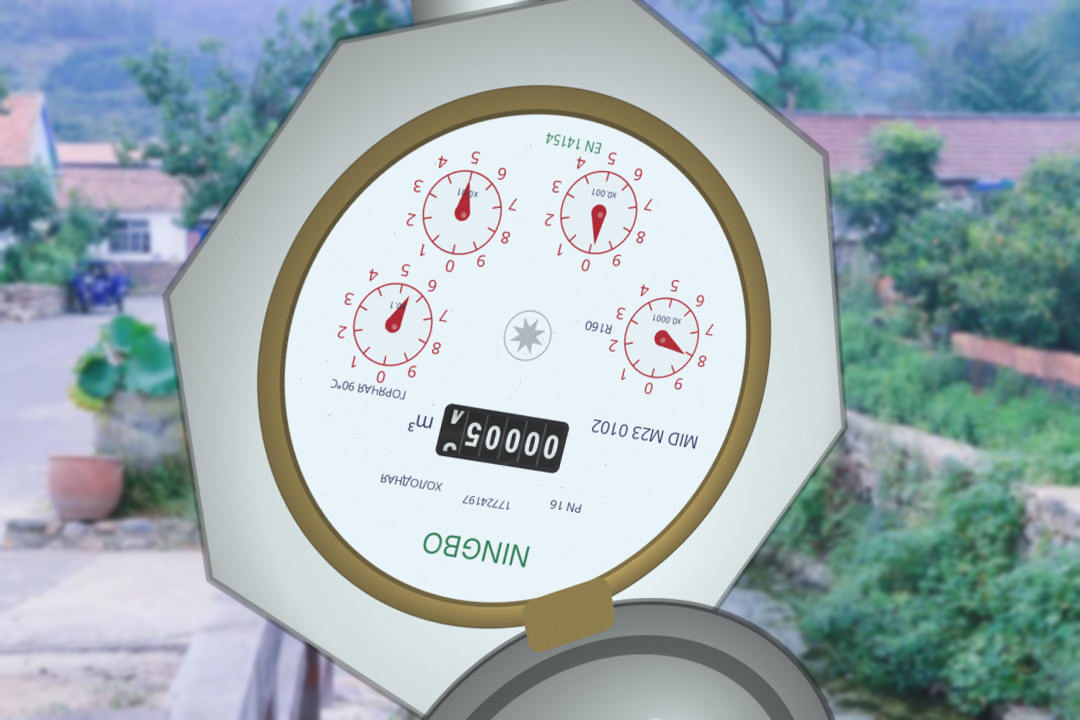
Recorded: 53.5498 m³
